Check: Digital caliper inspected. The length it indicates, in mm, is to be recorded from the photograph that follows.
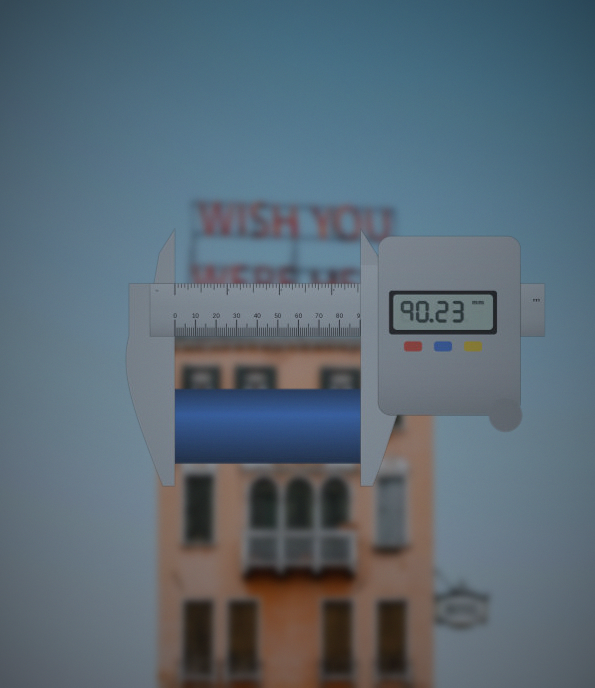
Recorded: 90.23 mm
